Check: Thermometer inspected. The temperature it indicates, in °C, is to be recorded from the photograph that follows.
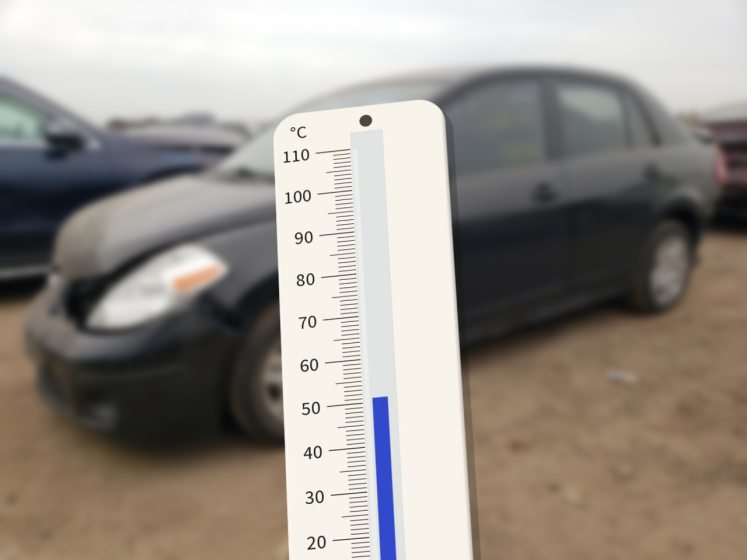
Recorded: 51 °C
